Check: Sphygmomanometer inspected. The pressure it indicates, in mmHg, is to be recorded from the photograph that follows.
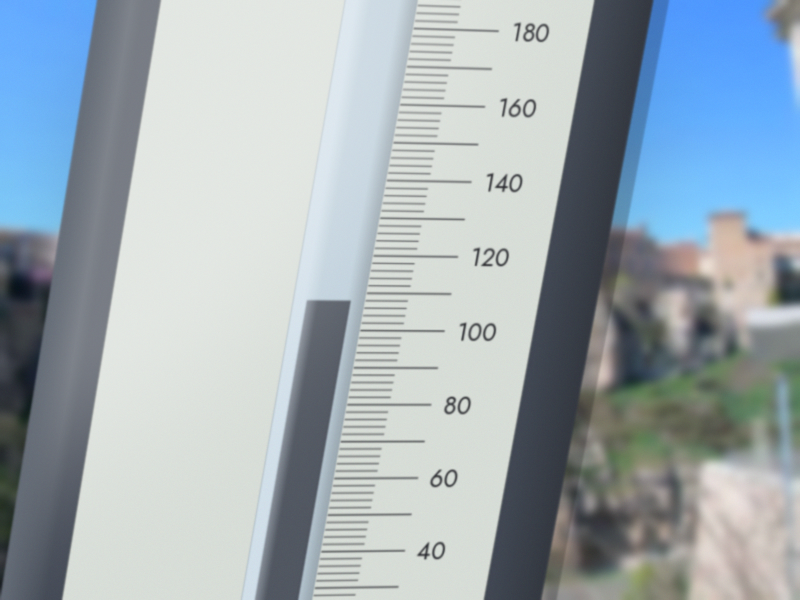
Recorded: 108 mmHg
